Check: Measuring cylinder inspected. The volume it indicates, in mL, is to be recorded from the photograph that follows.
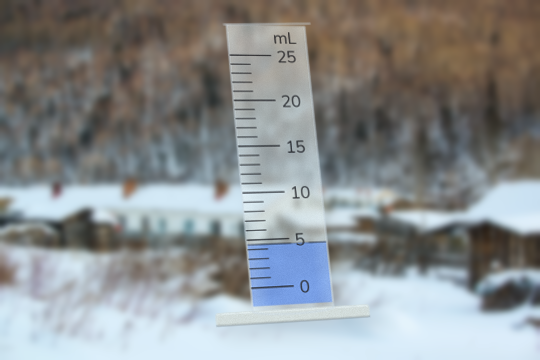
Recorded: 4.5 mL
